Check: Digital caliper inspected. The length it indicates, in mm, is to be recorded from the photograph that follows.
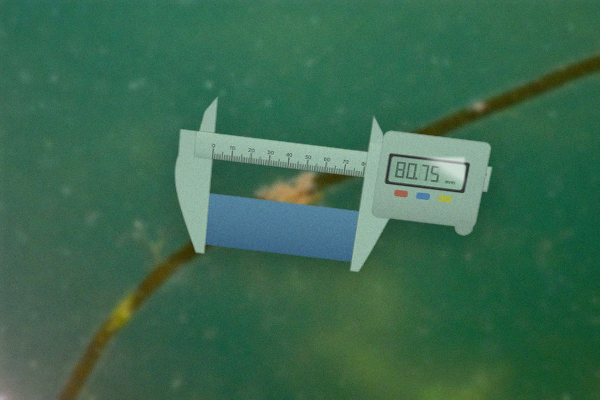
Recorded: 80.75 mm
